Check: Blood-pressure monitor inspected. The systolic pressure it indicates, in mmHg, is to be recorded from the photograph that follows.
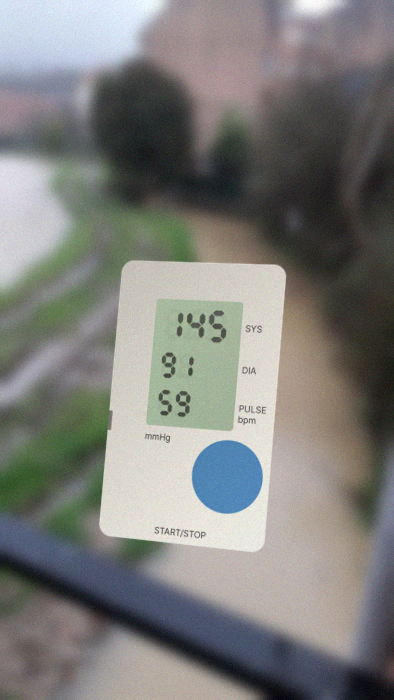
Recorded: 145 mmHg
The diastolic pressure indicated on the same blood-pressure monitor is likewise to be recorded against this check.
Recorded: 91 mmHg
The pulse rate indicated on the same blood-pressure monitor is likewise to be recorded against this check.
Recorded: 59 bpm
